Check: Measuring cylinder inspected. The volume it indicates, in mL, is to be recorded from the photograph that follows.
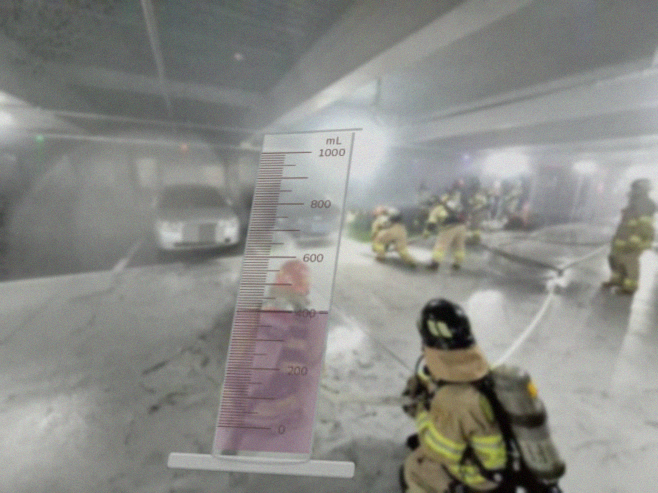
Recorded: 400 mL
